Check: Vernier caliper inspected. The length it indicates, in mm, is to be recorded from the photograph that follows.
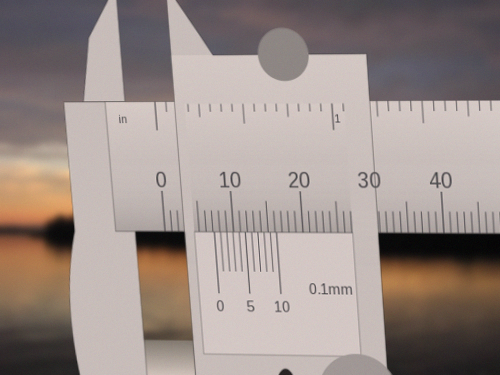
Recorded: 7.2 mm
